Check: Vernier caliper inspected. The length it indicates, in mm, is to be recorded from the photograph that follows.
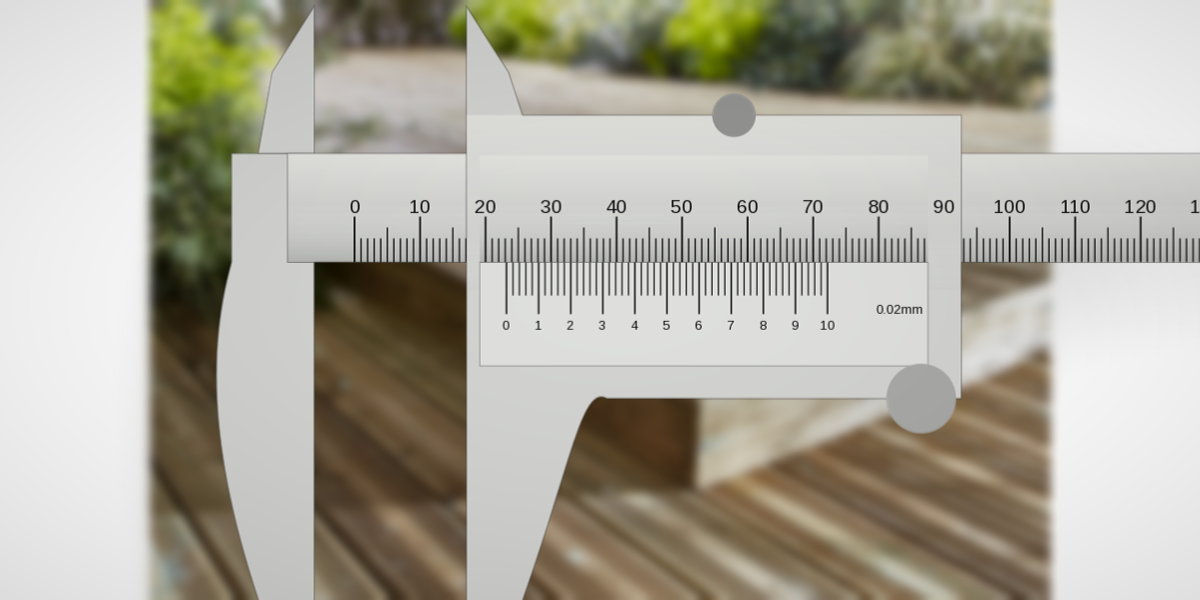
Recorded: 23.2 mm
